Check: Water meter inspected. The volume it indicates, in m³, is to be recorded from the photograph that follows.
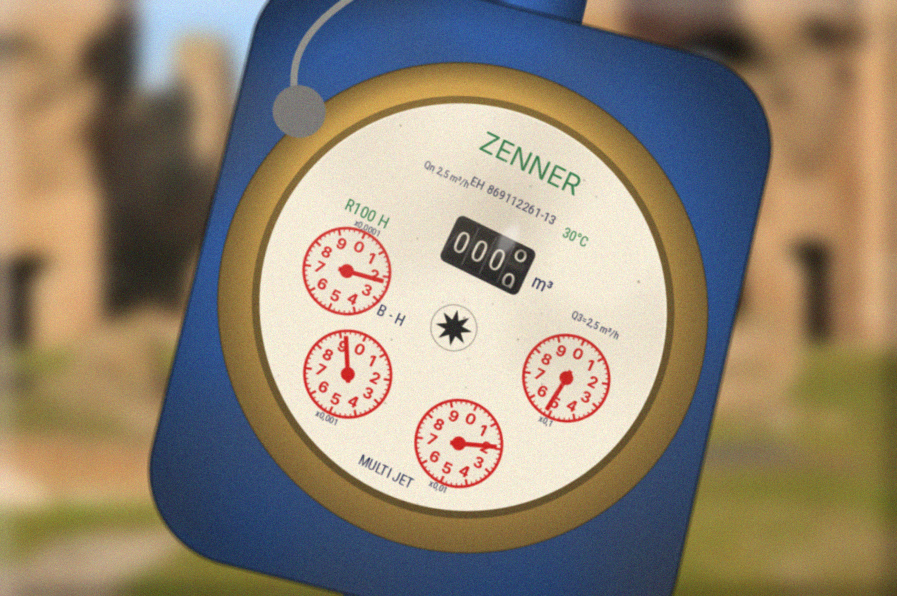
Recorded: 8.5192 m³
